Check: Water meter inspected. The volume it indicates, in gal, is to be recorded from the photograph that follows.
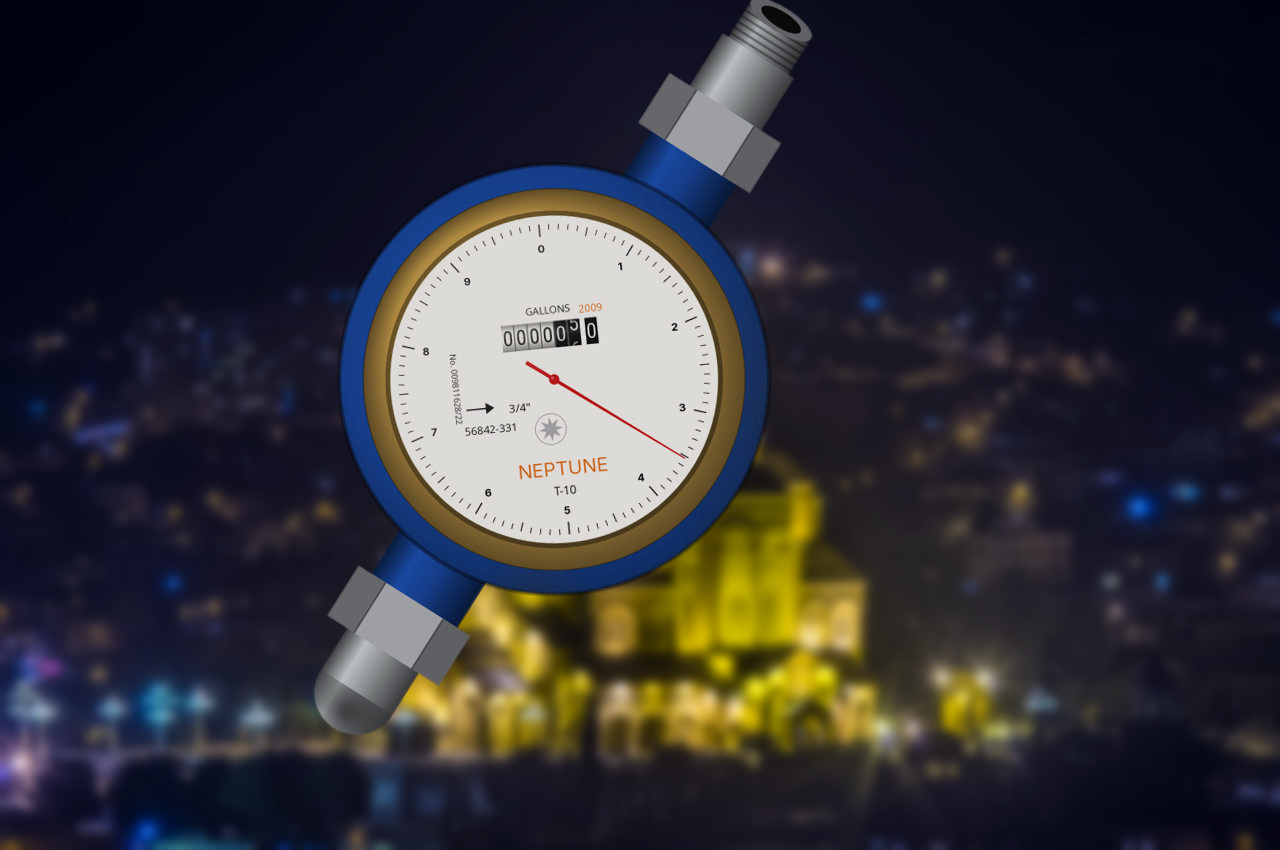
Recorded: 53.5 gal
